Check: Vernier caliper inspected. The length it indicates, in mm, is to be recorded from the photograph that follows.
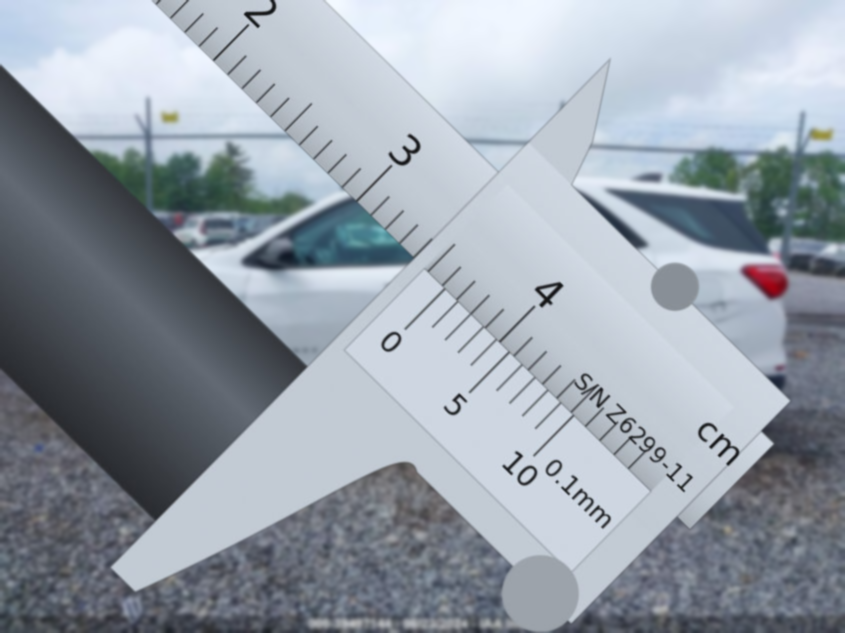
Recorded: 36.2 mm
